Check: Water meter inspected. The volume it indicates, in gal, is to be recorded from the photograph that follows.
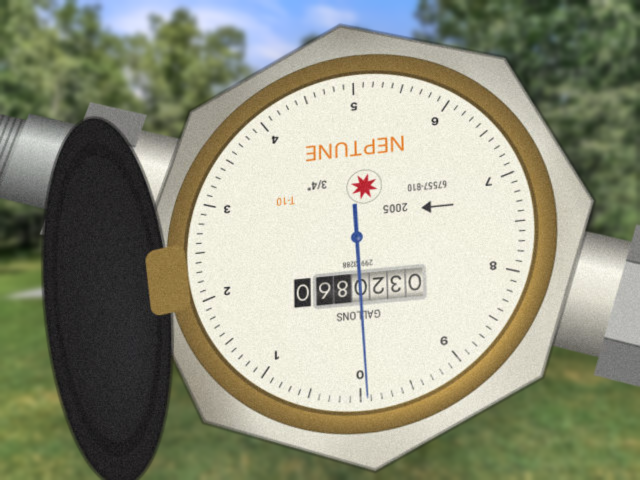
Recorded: 320859.9 gal
